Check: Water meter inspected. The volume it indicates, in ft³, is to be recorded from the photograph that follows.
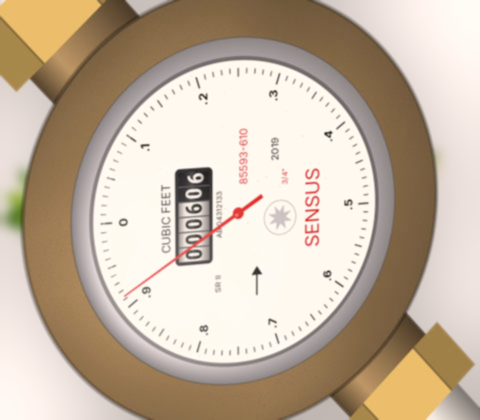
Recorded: 605.91 ft³
